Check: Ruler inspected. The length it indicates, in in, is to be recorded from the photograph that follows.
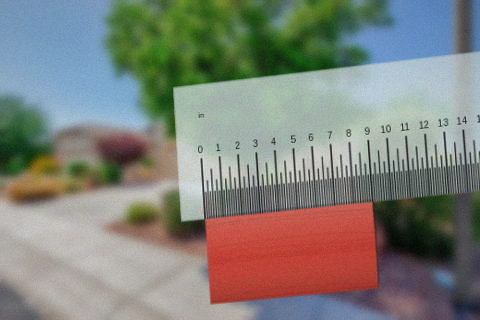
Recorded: 9 in
